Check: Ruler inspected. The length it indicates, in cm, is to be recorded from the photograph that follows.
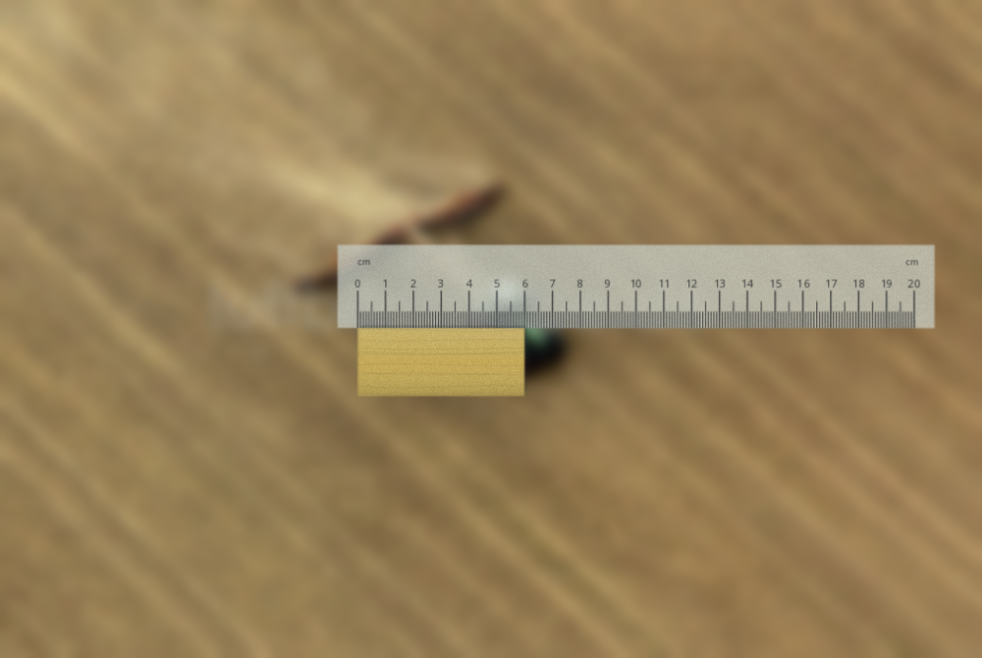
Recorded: 6 cm
